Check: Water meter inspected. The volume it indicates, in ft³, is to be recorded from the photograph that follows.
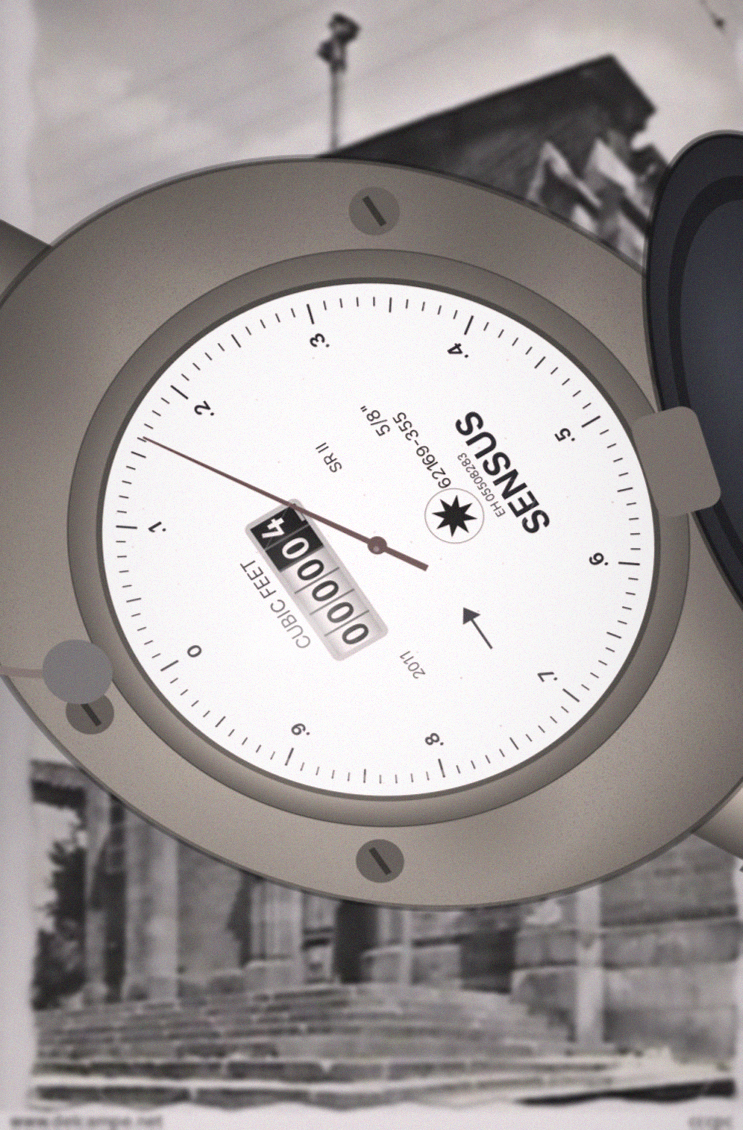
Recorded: 4.16 ft³
